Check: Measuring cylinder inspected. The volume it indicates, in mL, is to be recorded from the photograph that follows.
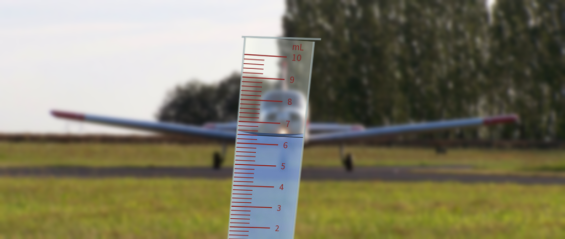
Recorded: 6.4 mL
